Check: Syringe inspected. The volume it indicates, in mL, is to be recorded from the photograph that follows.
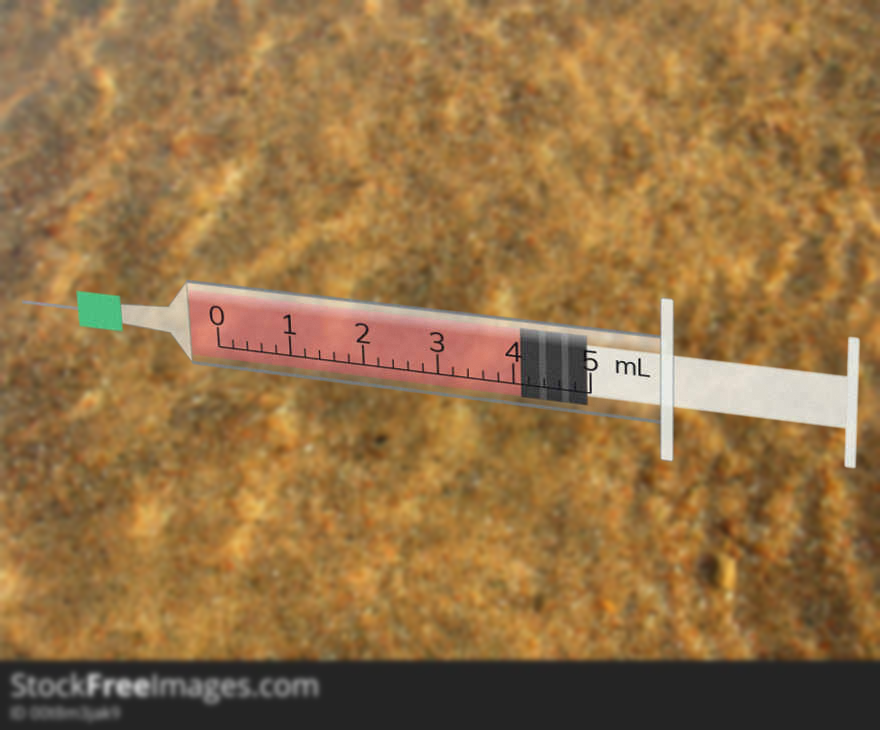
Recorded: 4.1 mL
